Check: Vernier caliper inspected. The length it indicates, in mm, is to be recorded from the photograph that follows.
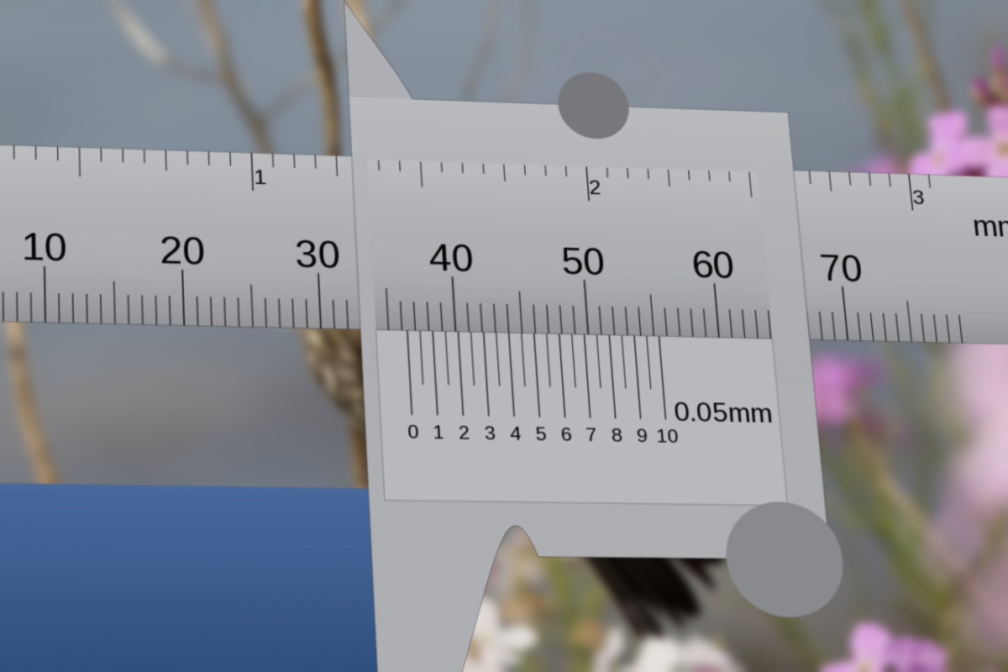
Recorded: 36.4 mm
